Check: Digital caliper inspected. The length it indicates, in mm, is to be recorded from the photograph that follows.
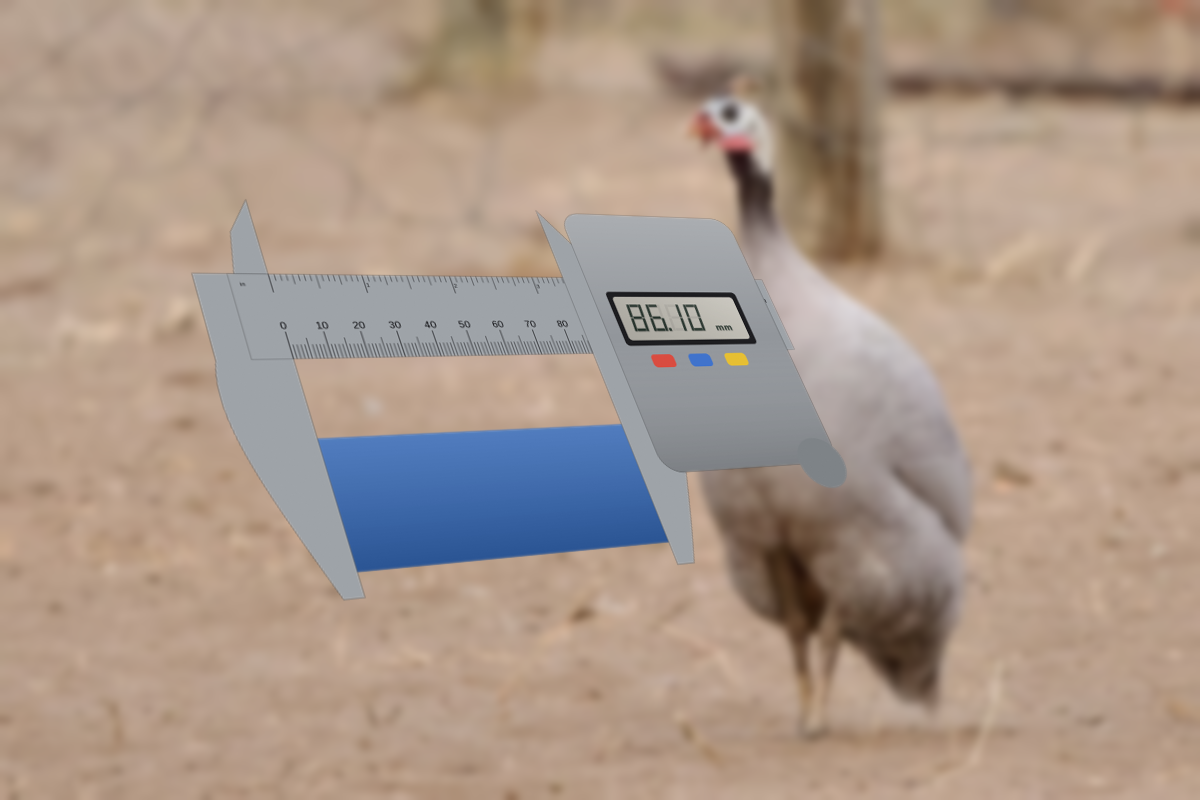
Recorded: 86.10 mm
